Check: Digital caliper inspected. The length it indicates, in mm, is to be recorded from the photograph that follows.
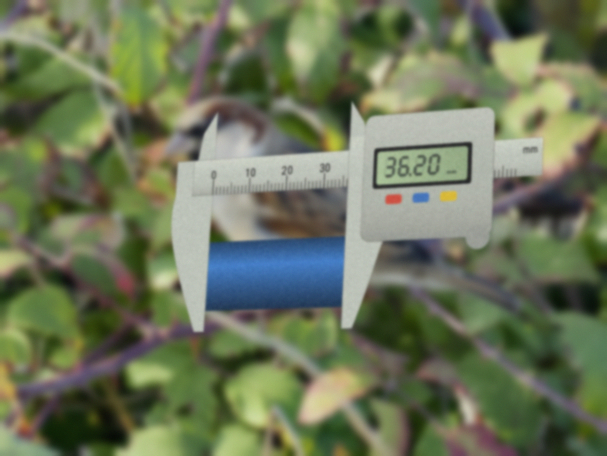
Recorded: 36.20 mm
